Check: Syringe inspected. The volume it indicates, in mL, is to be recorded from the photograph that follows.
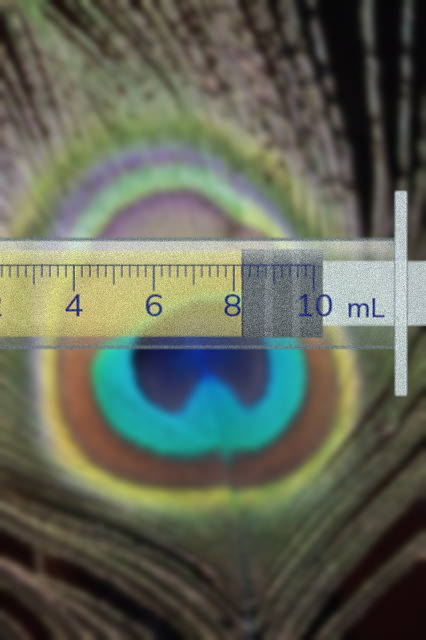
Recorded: 8.2 mL
